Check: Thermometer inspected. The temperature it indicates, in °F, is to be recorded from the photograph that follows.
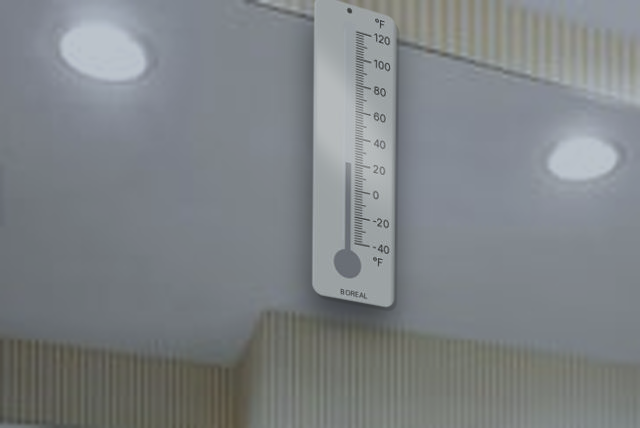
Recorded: 20 °F
